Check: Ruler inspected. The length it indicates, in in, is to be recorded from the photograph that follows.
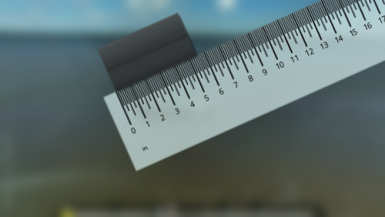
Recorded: 5.5 in
